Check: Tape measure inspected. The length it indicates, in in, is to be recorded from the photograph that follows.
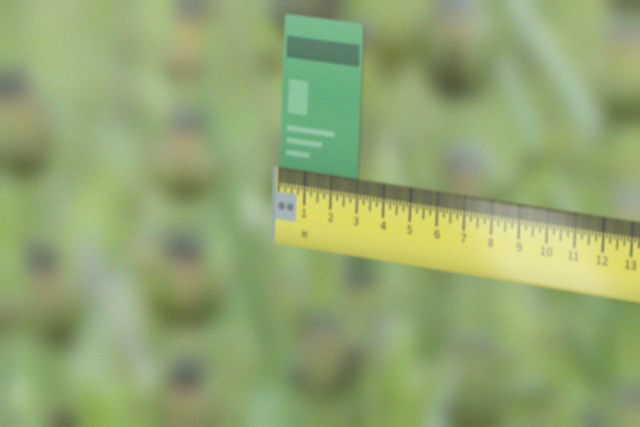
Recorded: 3 in
